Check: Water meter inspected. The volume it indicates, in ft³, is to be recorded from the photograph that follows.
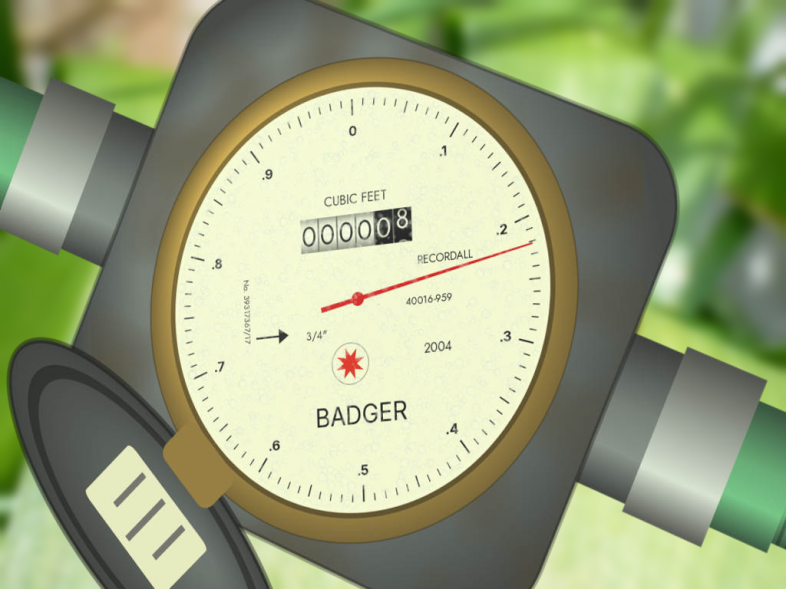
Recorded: 8.22 ft³
